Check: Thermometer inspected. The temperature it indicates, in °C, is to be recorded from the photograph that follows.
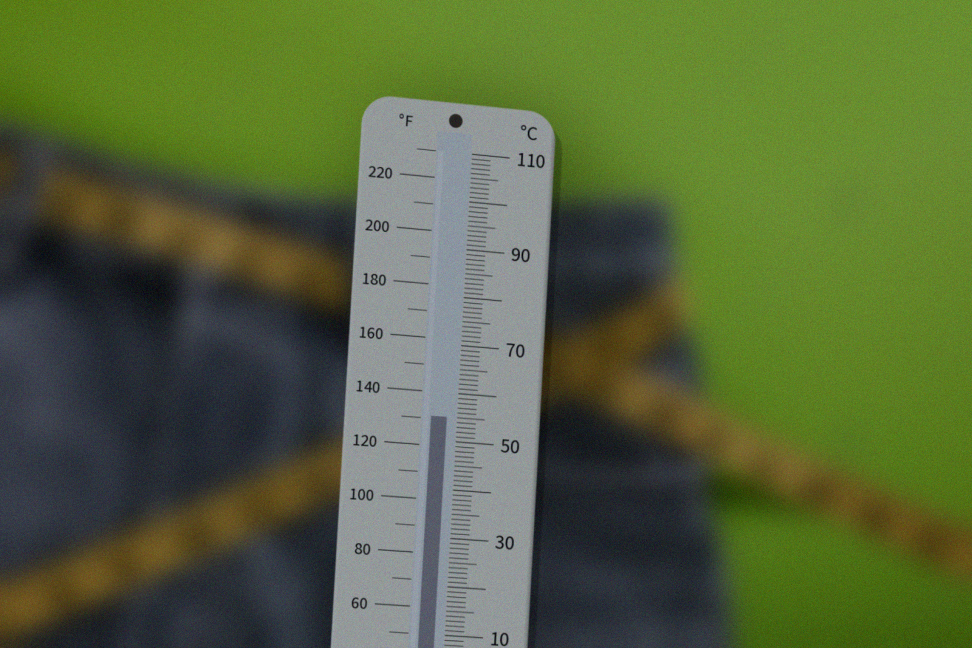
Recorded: 55 °C
